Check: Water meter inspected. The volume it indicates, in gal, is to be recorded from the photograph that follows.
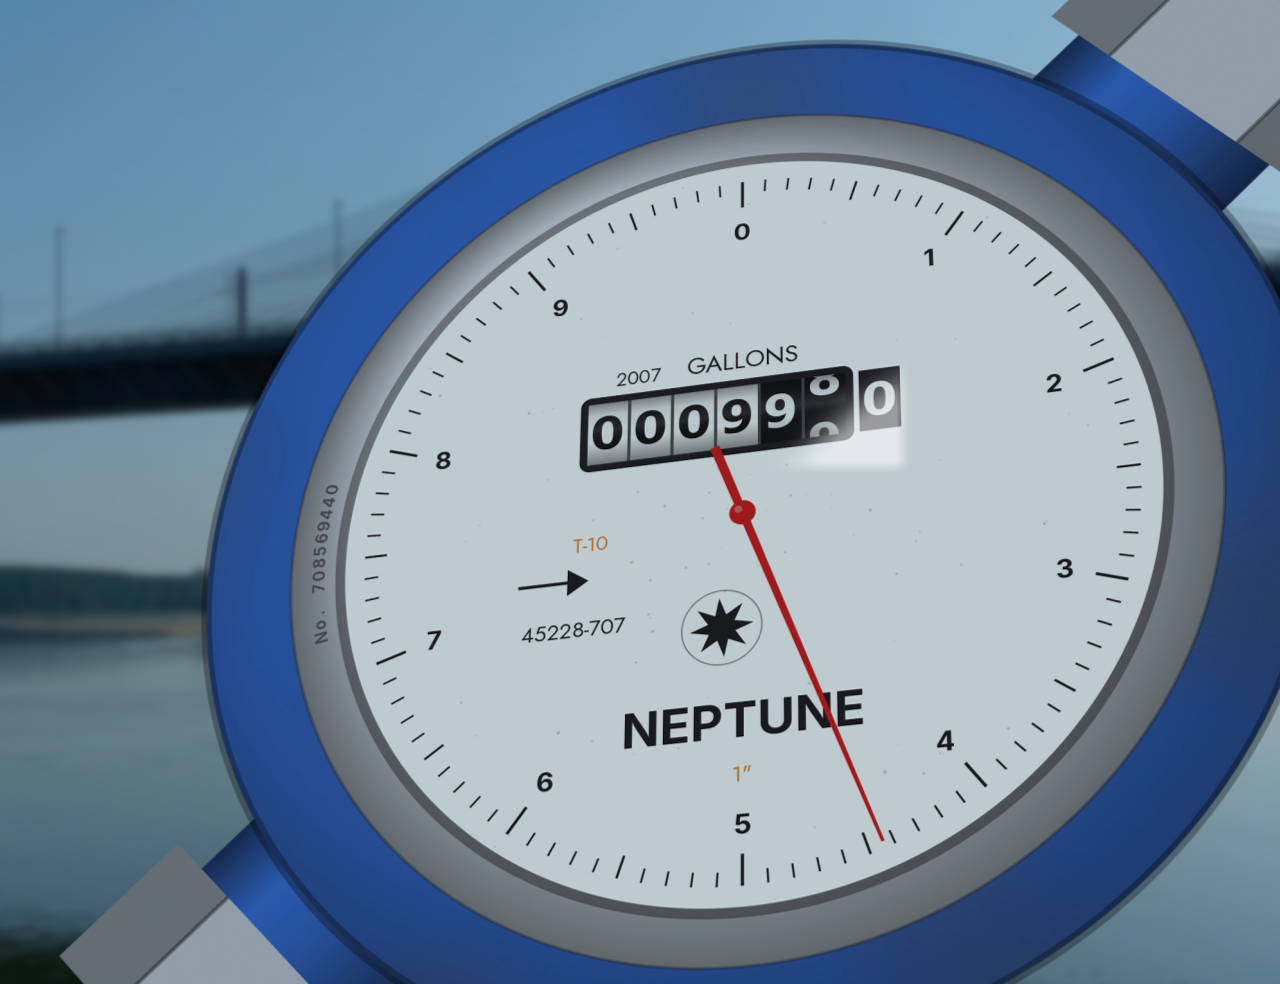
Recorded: 9984.4 gal
